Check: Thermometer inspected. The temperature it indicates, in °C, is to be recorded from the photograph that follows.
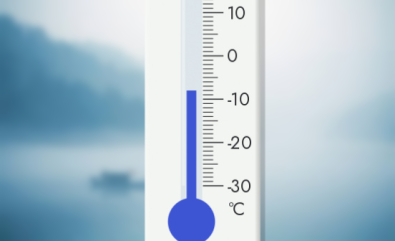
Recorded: -8 °C
